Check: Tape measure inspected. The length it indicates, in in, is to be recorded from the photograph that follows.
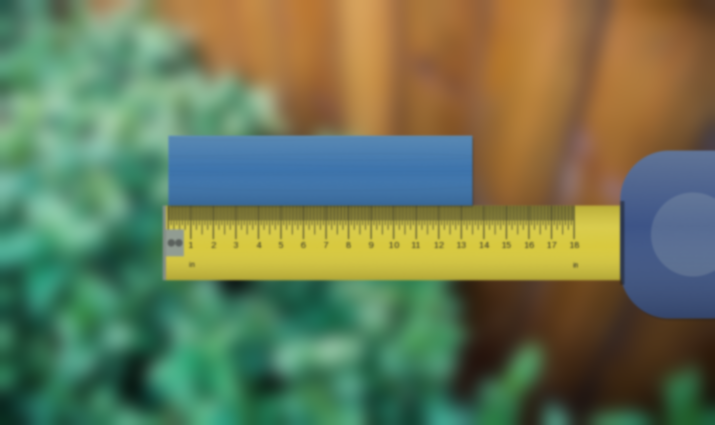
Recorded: 13.5 in
